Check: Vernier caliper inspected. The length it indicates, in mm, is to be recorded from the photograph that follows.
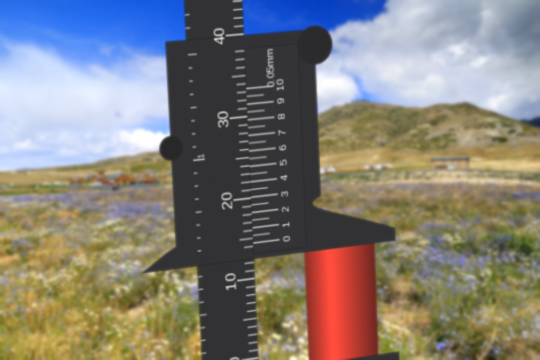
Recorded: 14.4 mm
